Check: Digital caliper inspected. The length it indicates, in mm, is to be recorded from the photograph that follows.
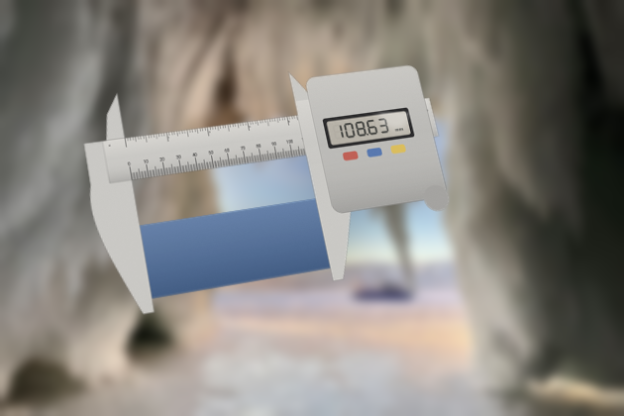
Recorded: 108.63 mm
